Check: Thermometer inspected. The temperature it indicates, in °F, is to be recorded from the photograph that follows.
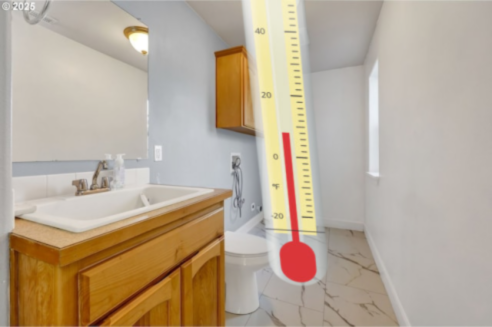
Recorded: 8 °F
